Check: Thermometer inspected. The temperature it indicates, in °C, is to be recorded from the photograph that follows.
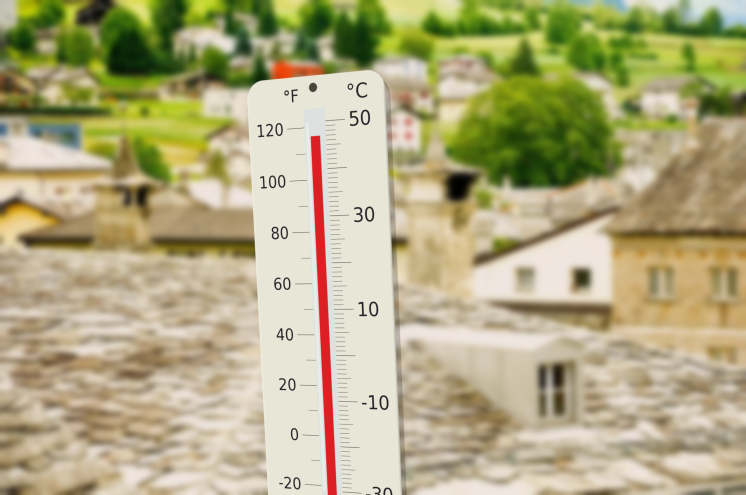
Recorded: 47 °C
